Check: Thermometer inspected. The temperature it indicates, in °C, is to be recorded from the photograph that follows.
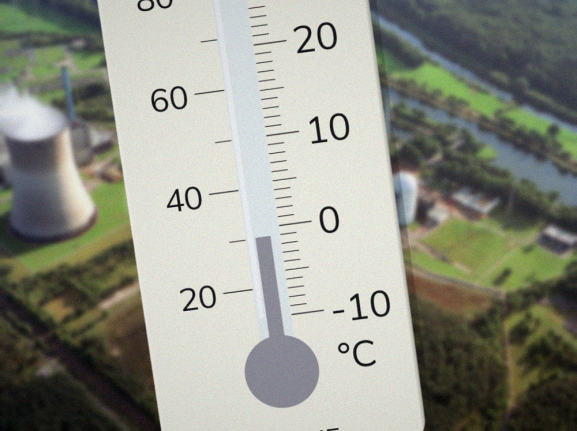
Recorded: -1 °C
